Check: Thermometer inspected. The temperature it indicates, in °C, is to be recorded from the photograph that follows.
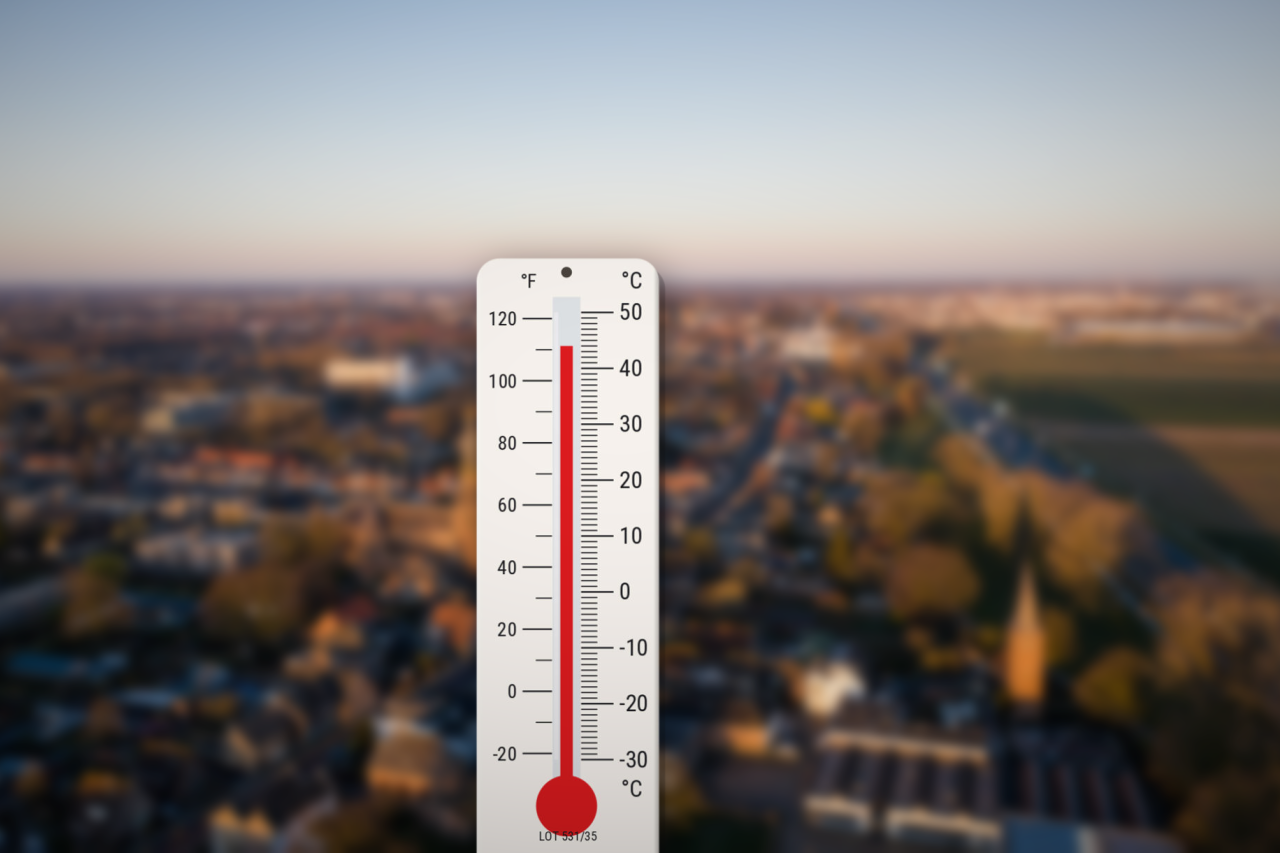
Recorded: 44 °C
